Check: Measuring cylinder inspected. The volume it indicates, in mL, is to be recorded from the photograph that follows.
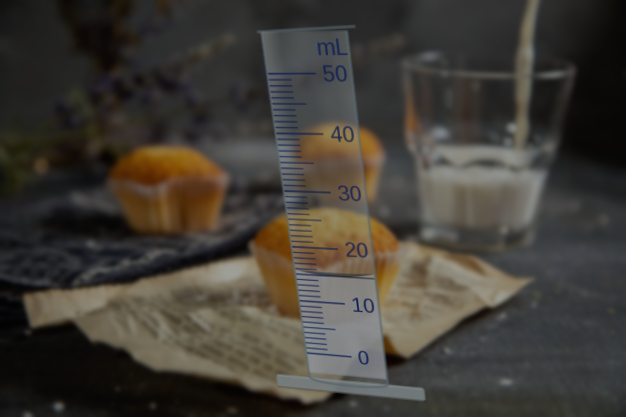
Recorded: 15 mL
